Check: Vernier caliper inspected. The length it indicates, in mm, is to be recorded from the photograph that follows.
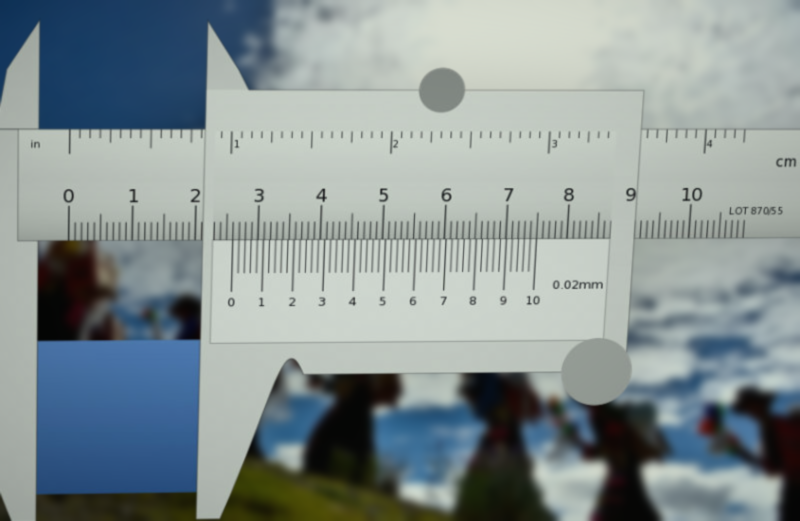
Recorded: 26.0 mm
